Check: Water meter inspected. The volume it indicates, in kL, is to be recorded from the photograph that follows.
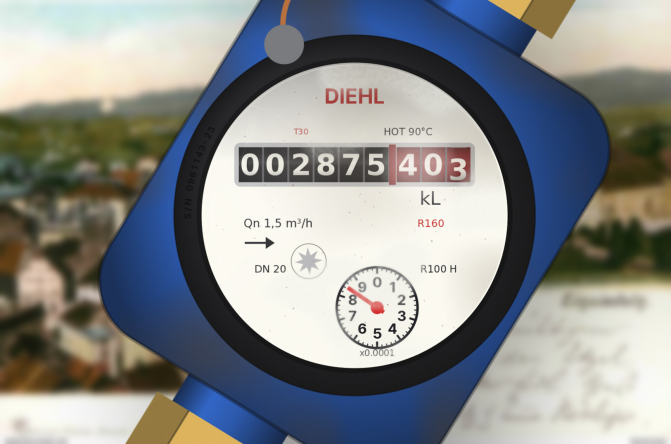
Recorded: 2875.4028 kL
